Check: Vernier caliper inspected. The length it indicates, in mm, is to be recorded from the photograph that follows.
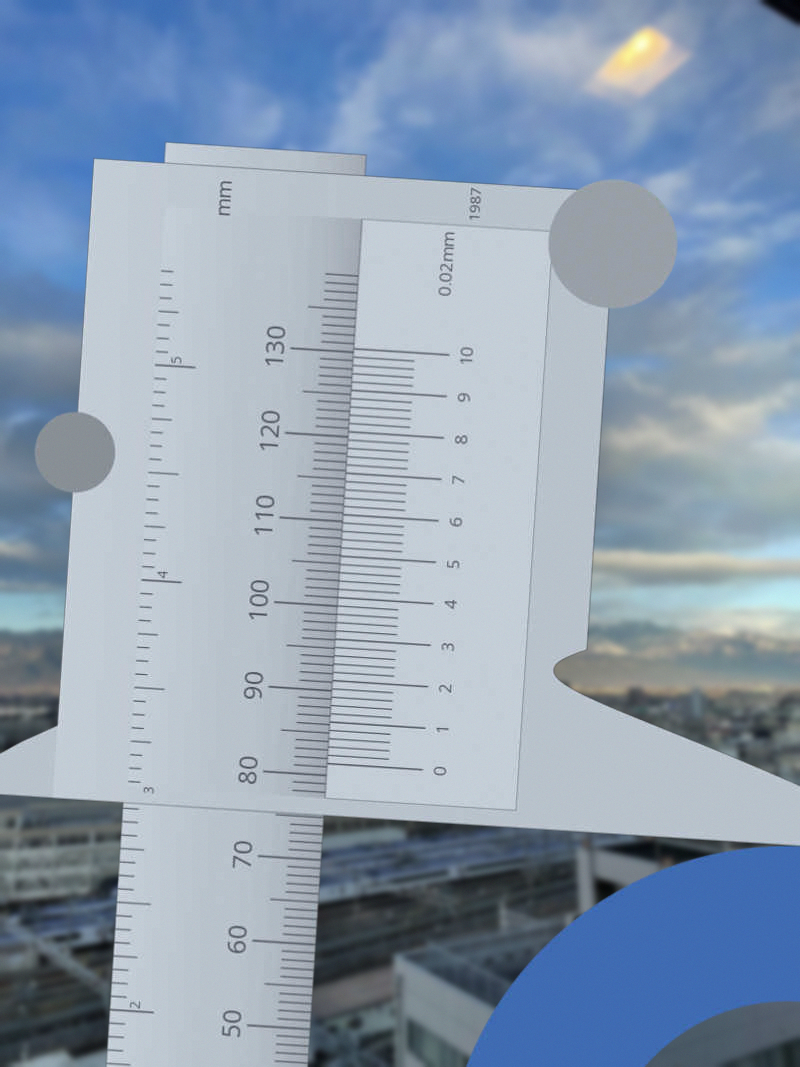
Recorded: 81.4 mm
